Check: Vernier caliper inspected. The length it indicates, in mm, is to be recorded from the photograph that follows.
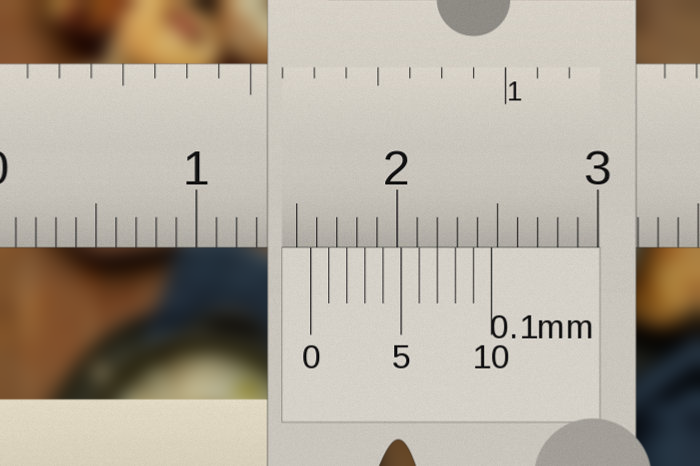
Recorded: 15.7 mm
